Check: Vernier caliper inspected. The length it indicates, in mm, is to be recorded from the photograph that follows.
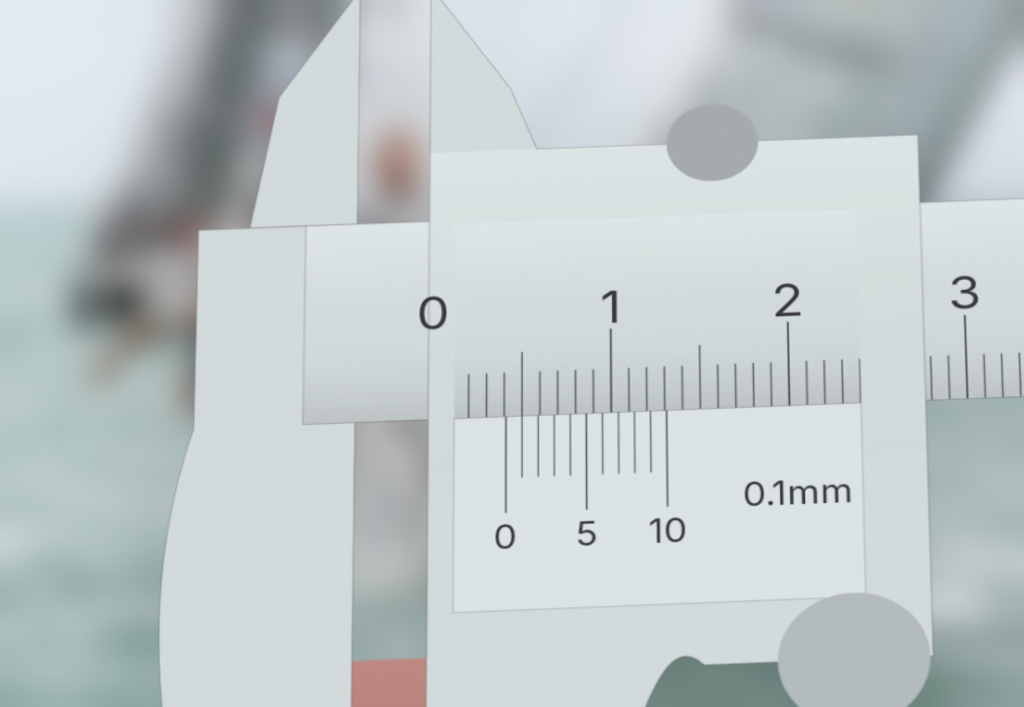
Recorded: 4.1 mm
